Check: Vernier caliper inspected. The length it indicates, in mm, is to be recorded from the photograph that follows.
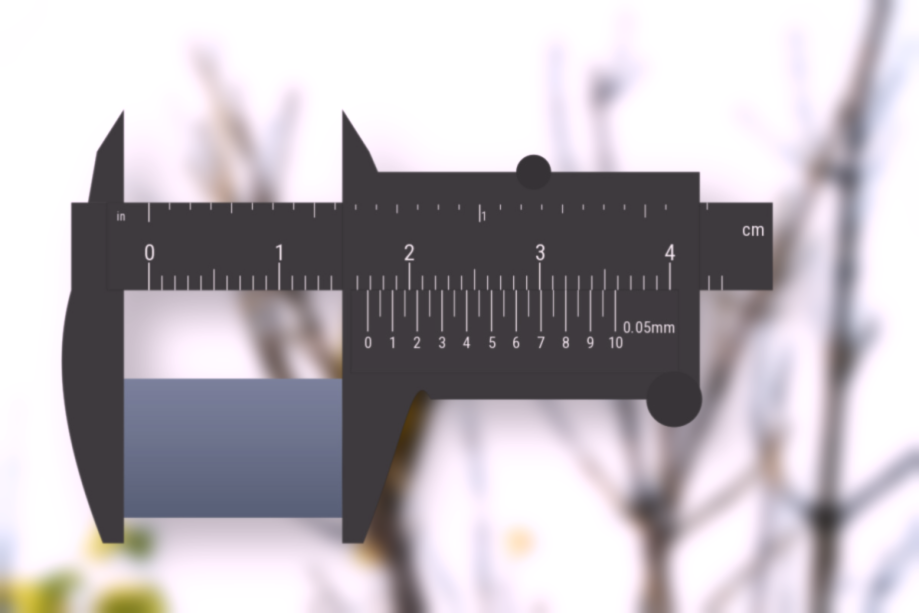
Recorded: 16.8 mm
